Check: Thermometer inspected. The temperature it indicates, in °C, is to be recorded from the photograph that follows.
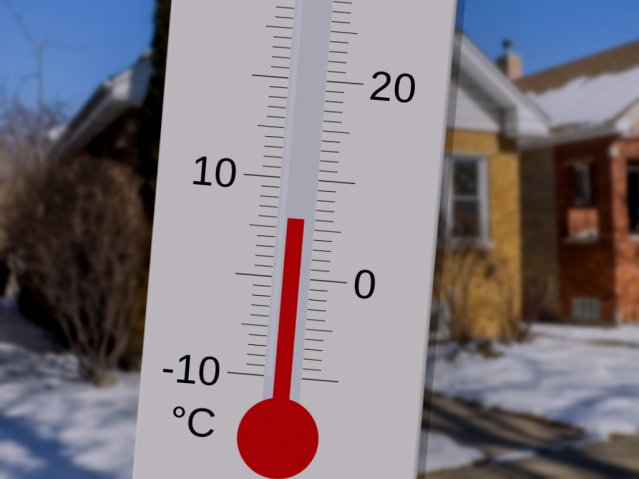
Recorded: 6 °C
